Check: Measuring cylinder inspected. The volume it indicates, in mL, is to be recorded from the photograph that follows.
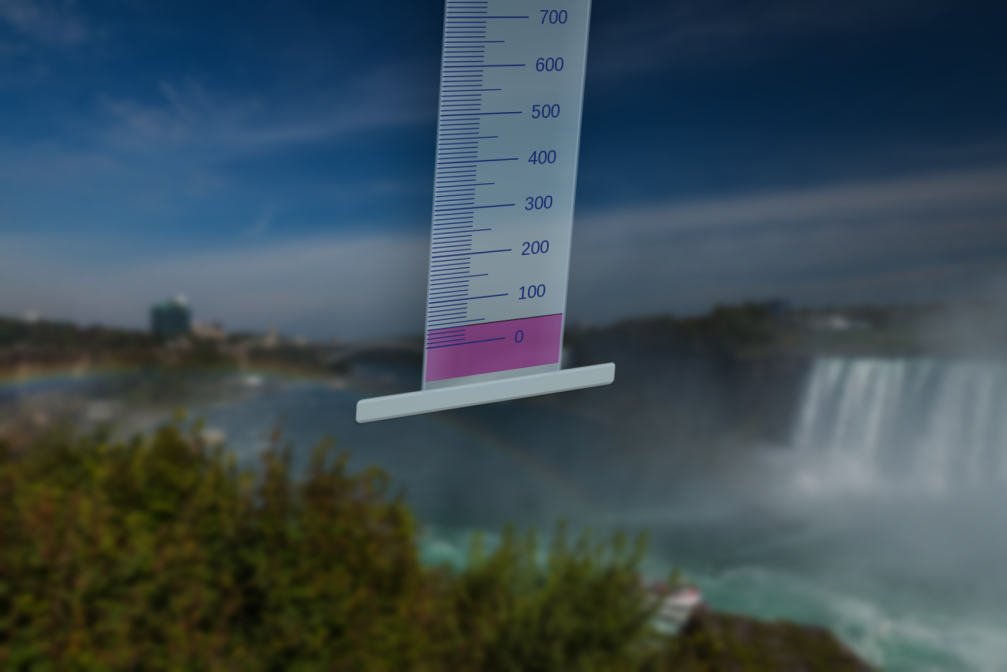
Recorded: 40 mL
